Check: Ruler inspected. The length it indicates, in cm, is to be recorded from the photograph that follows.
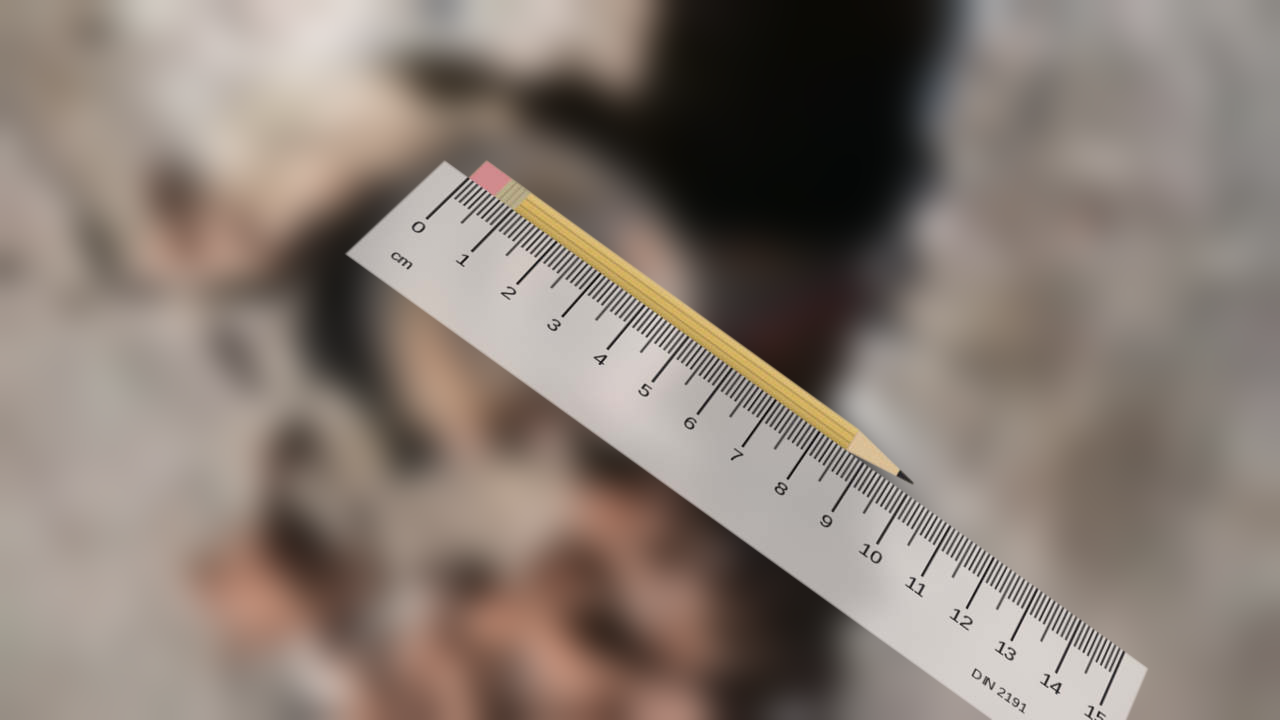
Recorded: 10 cm
